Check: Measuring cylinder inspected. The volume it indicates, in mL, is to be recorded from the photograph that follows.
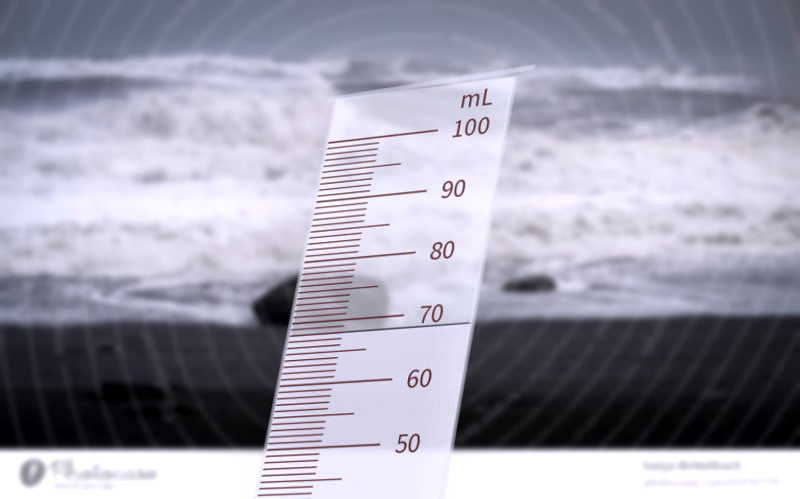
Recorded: 68 mL
